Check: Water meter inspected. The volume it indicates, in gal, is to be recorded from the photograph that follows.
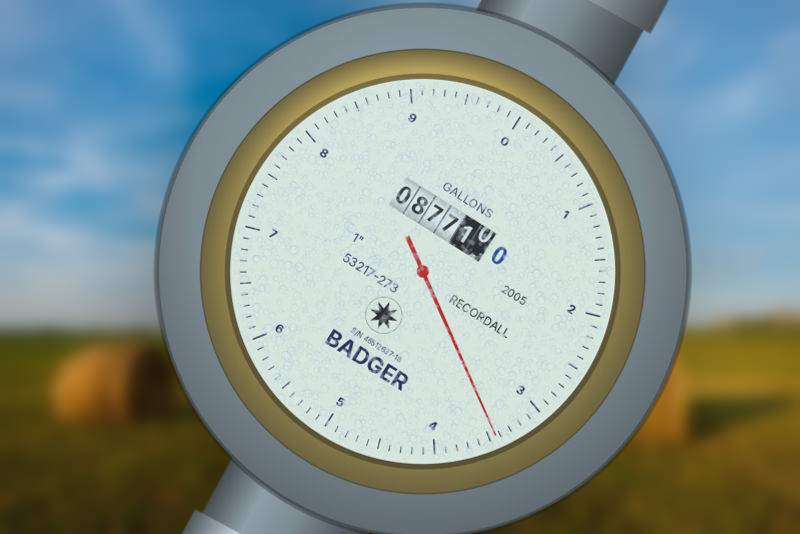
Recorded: 877103.4 gal
